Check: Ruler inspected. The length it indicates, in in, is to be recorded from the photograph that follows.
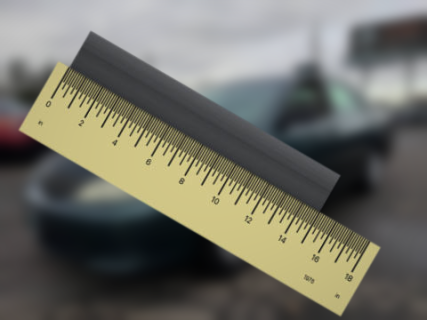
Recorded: 15 in
